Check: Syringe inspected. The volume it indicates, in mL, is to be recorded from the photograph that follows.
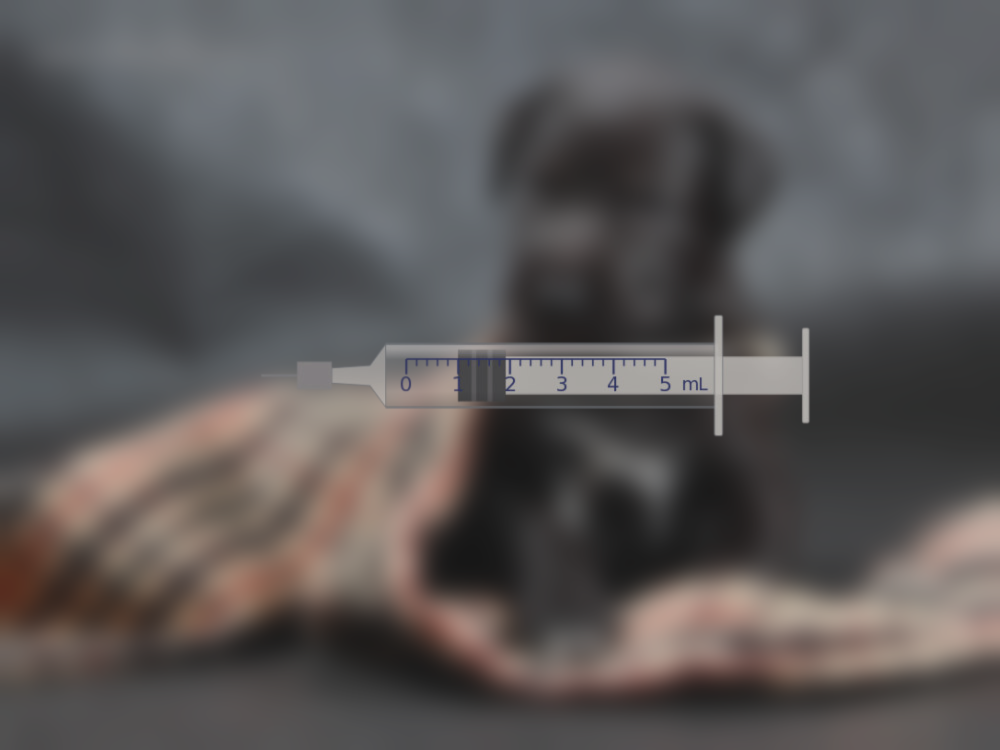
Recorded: 1 mL
